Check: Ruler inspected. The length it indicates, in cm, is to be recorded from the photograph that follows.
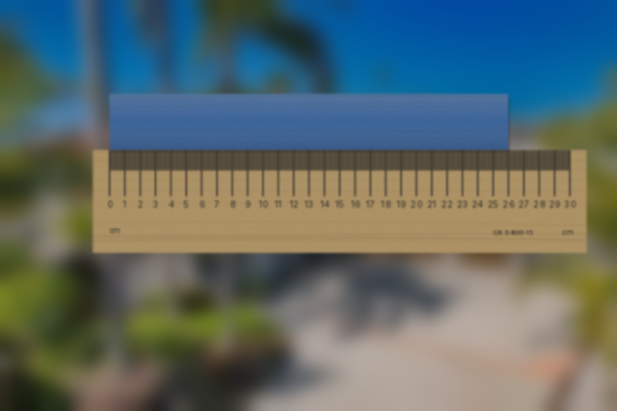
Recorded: 26 cm
